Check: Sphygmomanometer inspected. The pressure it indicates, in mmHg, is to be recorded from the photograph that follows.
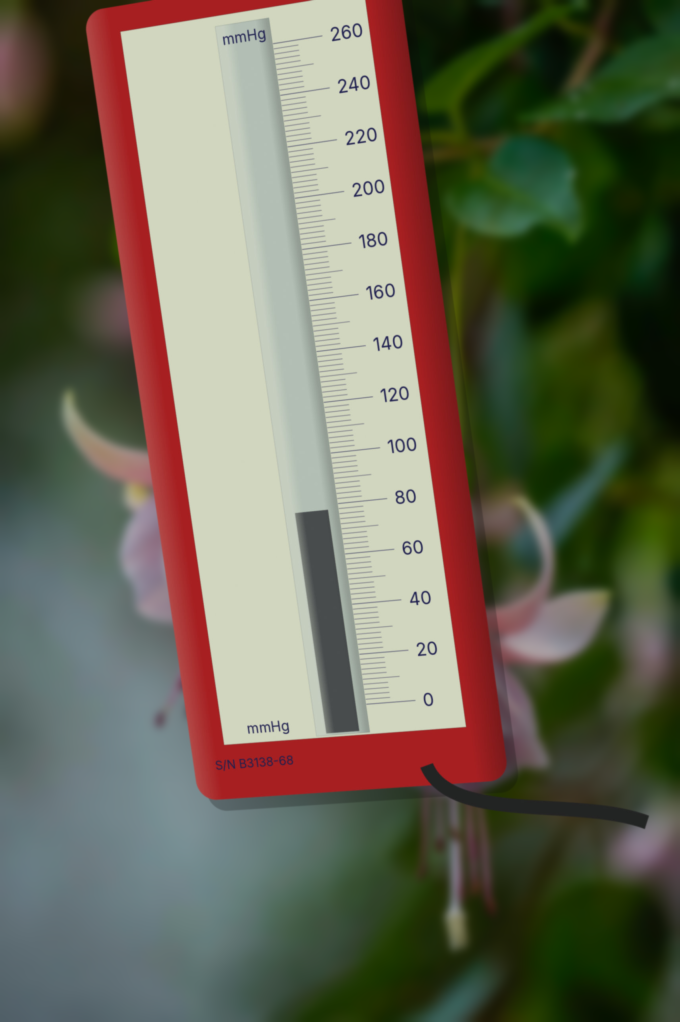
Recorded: 78 mmHg
